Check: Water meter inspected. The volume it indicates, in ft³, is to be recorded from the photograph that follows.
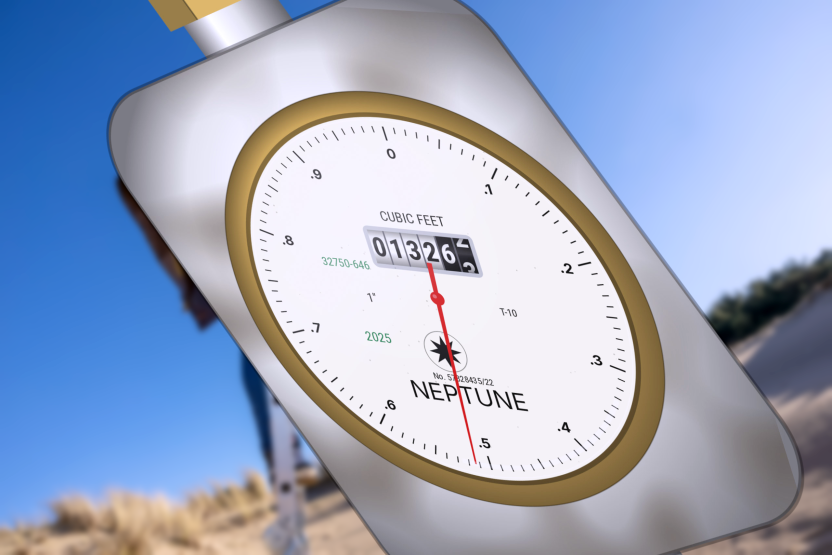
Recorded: 13262.51 ft³
